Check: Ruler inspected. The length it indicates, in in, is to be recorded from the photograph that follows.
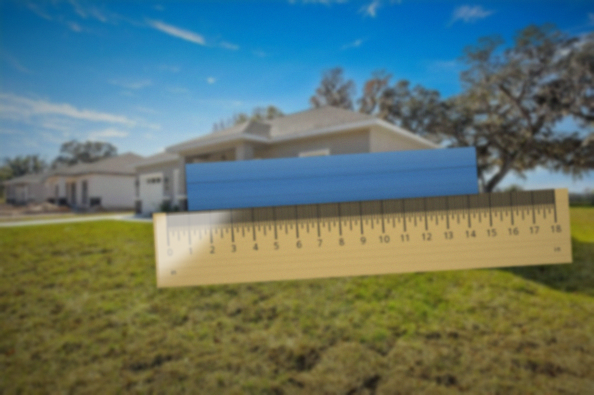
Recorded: 13.5 in
